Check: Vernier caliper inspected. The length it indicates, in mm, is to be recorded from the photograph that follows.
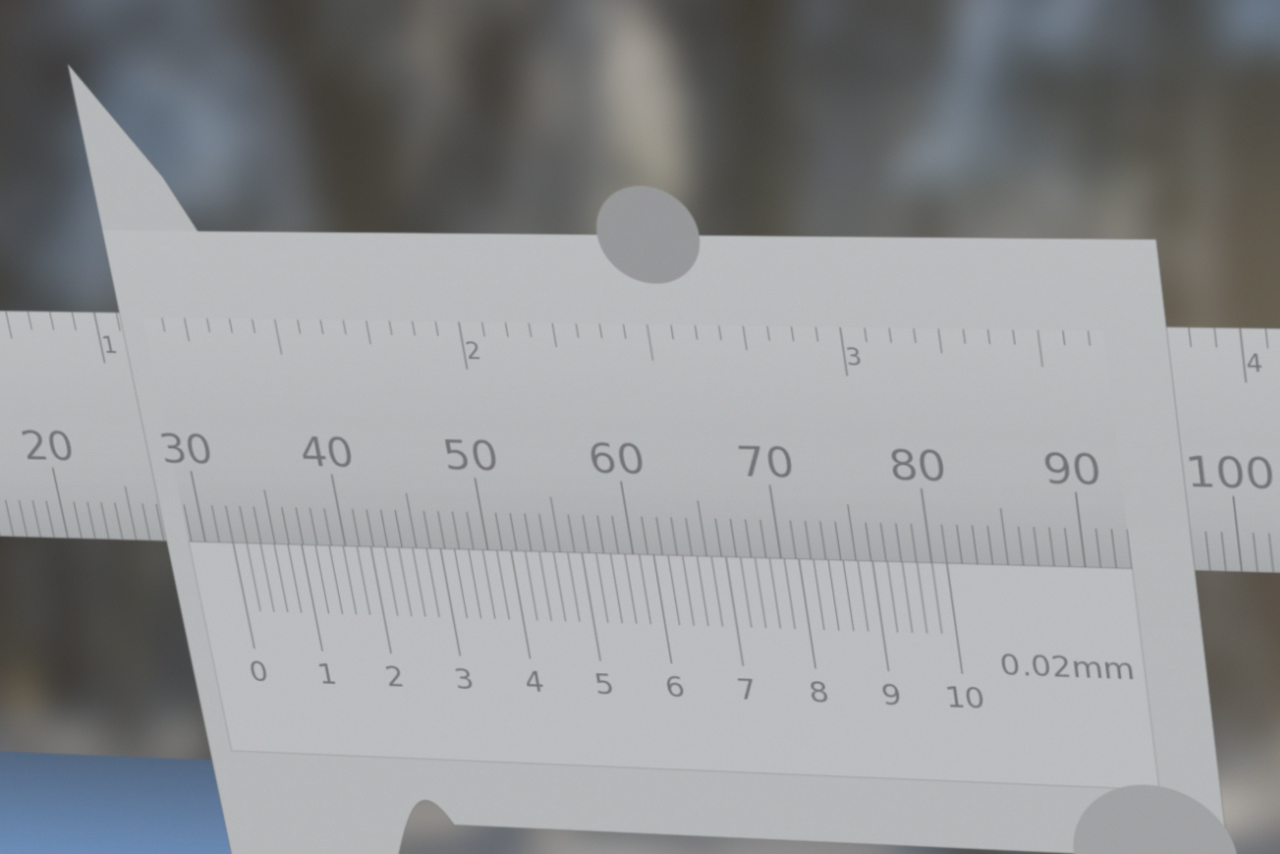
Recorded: 32.0 mm
